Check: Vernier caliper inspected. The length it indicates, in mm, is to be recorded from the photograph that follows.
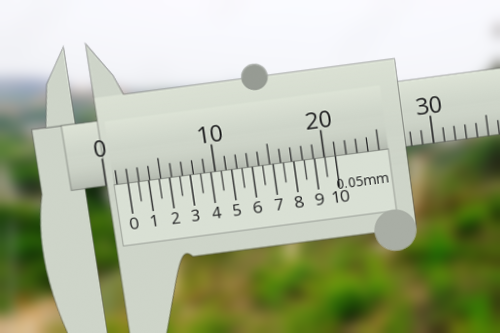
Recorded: 2.0 mm
